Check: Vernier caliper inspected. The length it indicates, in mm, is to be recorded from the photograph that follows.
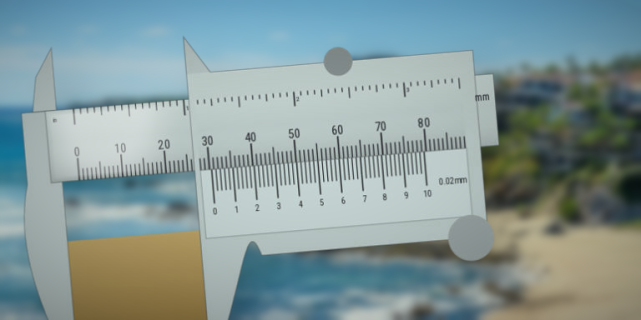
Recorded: 30.5 mm
